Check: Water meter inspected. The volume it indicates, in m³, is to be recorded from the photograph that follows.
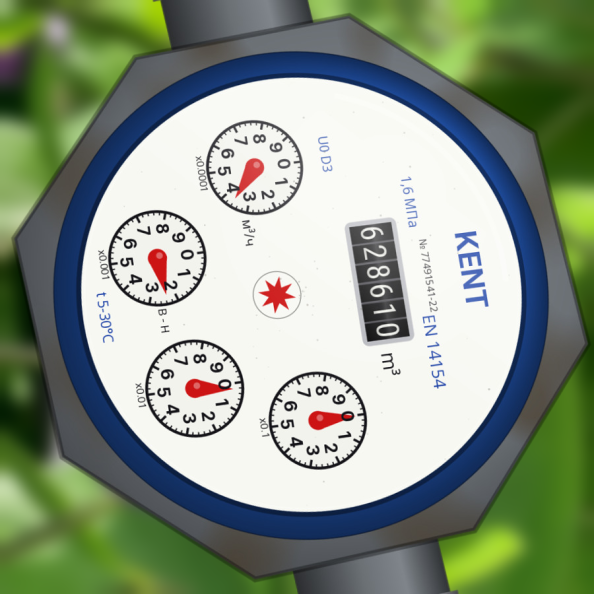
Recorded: 628610.0023 m³
